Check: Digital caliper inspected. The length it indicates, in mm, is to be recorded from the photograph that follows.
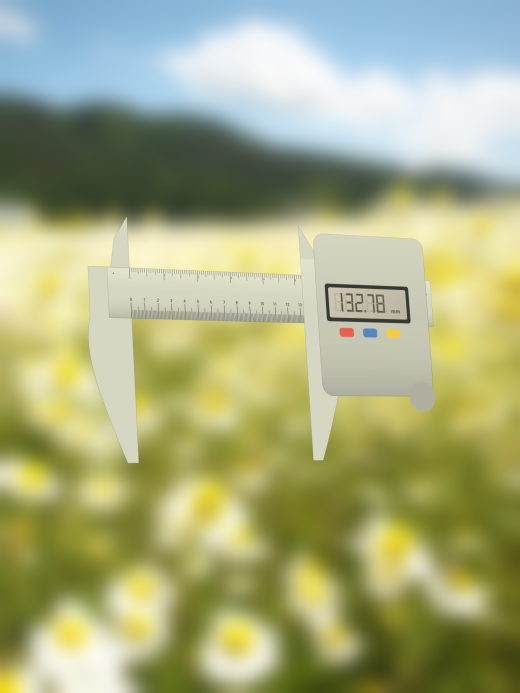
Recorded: 132.78 mm
